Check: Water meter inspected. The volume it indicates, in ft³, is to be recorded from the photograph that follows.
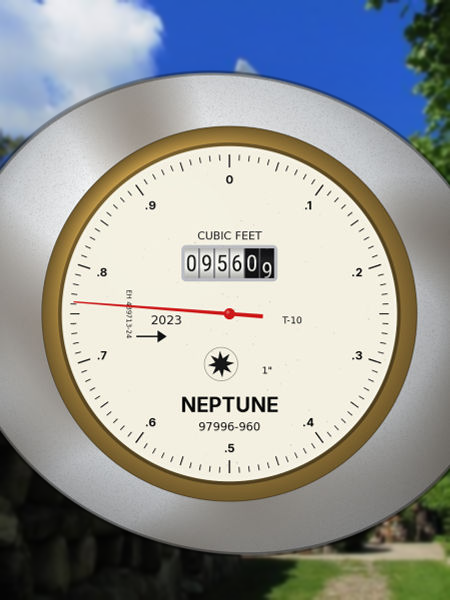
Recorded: 95608.76 ft³
